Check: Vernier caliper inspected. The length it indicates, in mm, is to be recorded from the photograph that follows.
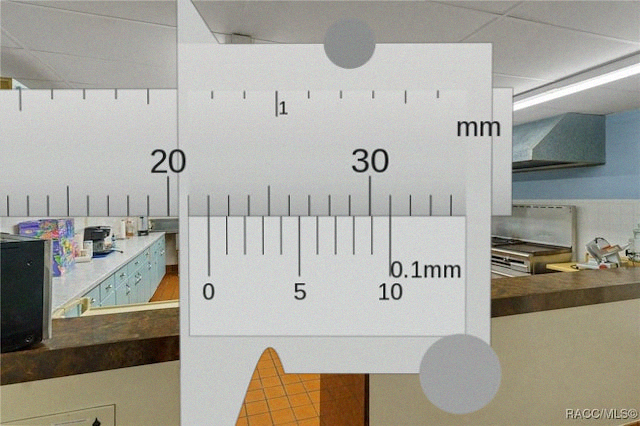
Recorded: 22.0 mm
